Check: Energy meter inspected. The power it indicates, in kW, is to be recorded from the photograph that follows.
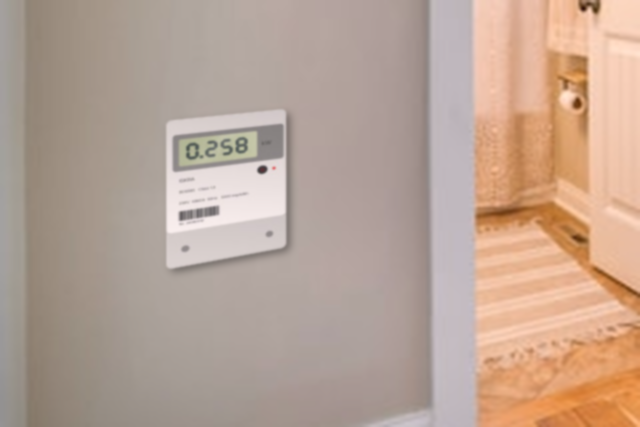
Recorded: 0.258 kW
